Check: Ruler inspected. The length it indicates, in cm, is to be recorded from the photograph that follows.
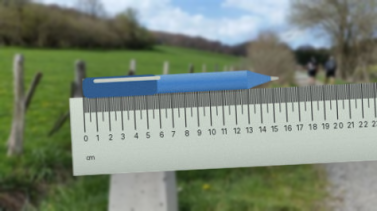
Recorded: 15.5 cm
